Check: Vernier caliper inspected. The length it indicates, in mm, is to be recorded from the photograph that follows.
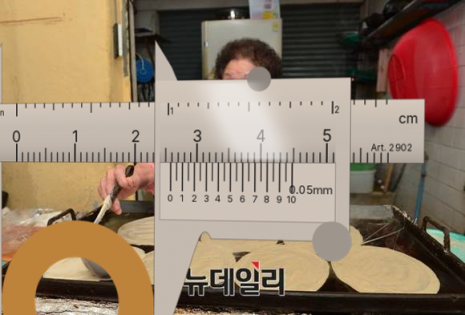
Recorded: 25.8 mm
